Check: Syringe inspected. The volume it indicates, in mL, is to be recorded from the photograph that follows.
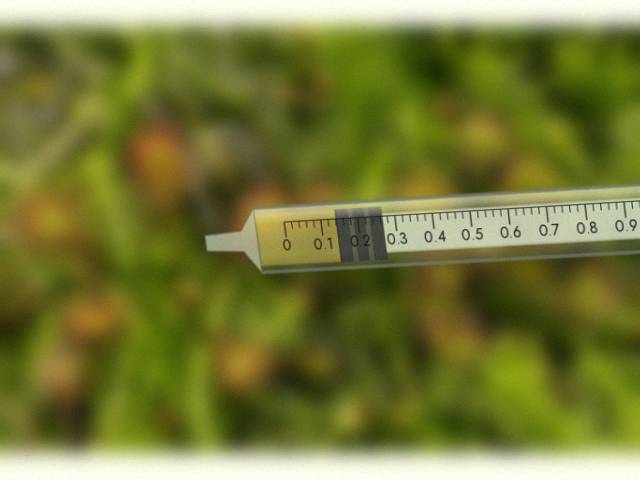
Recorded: 0.14 mL
